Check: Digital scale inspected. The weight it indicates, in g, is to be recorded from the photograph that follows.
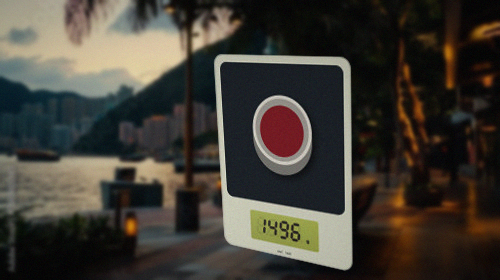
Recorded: 1496 g
